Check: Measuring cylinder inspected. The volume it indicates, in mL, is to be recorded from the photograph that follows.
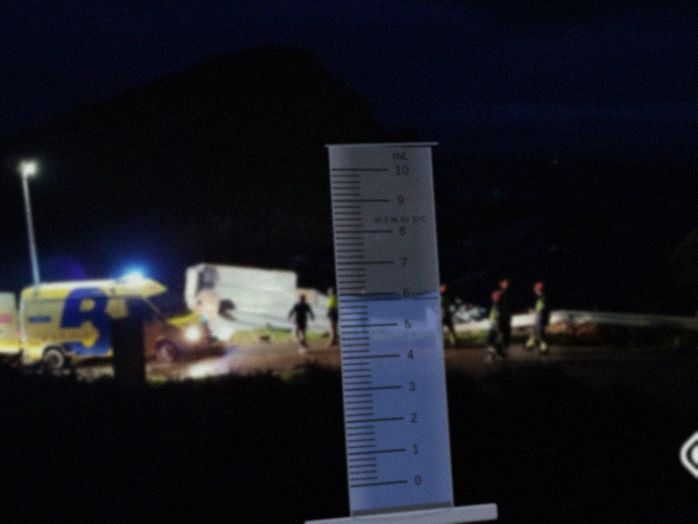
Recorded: 5.8 mL
